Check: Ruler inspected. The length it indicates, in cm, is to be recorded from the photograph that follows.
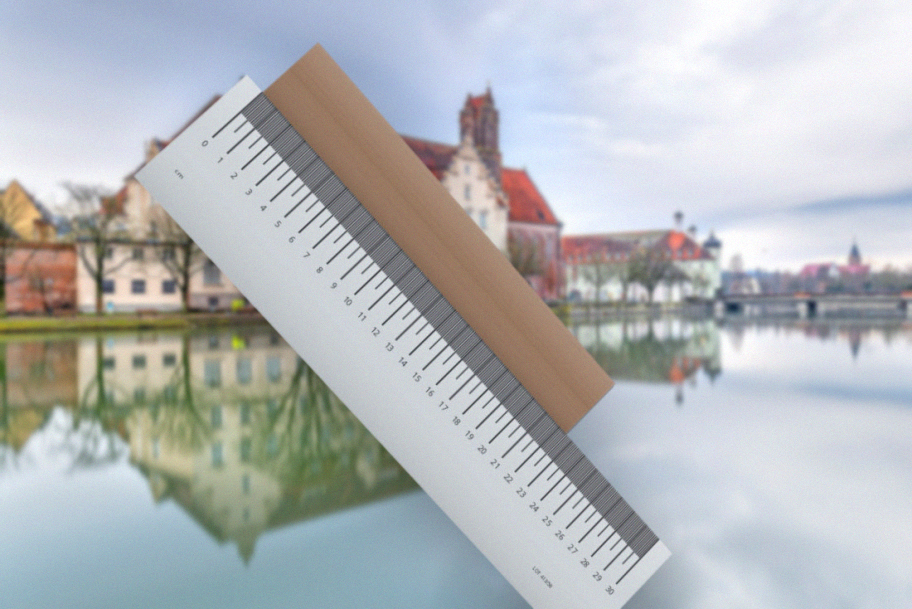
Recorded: 22.5 cm
